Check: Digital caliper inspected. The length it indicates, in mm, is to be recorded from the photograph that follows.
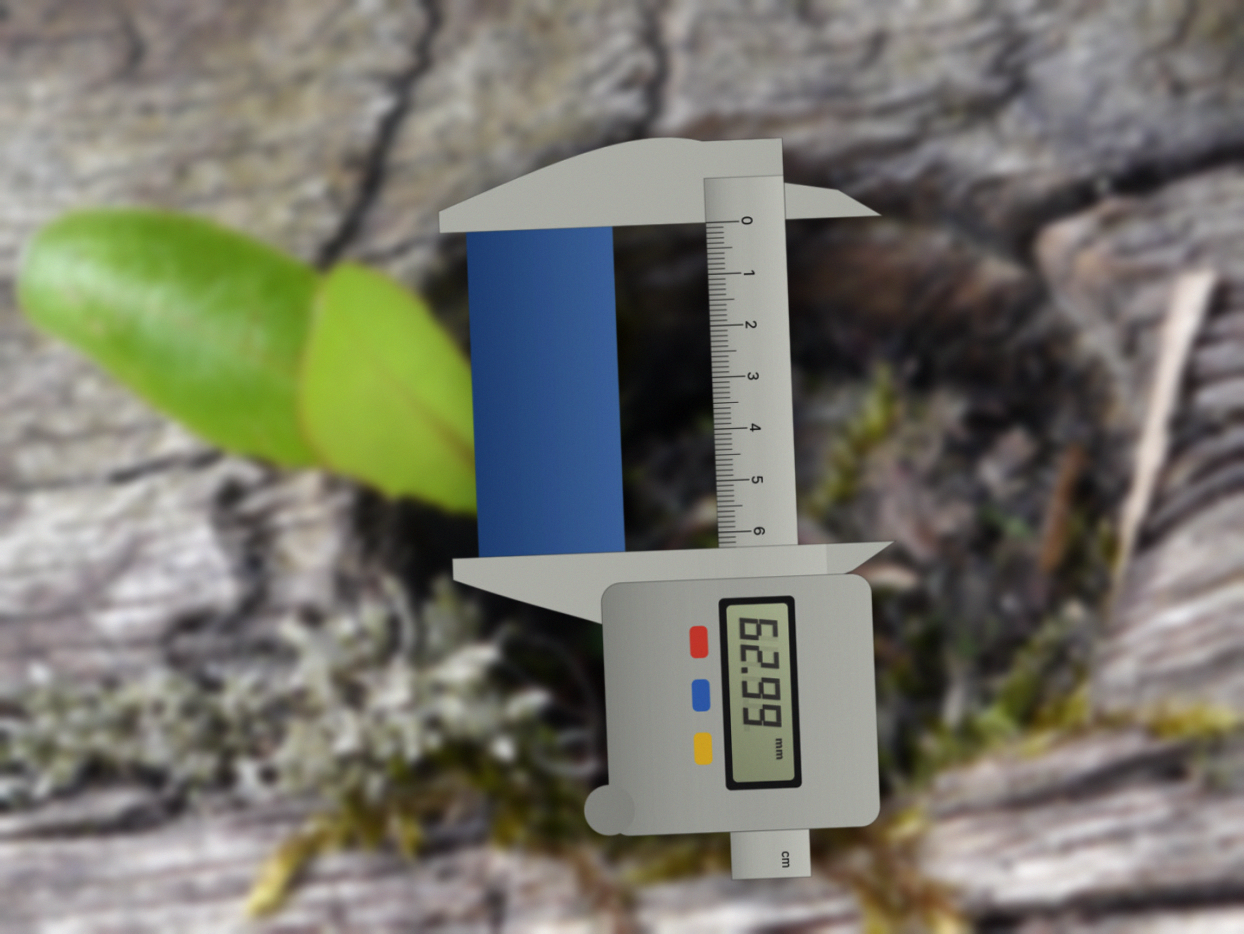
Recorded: 62.99 mm
